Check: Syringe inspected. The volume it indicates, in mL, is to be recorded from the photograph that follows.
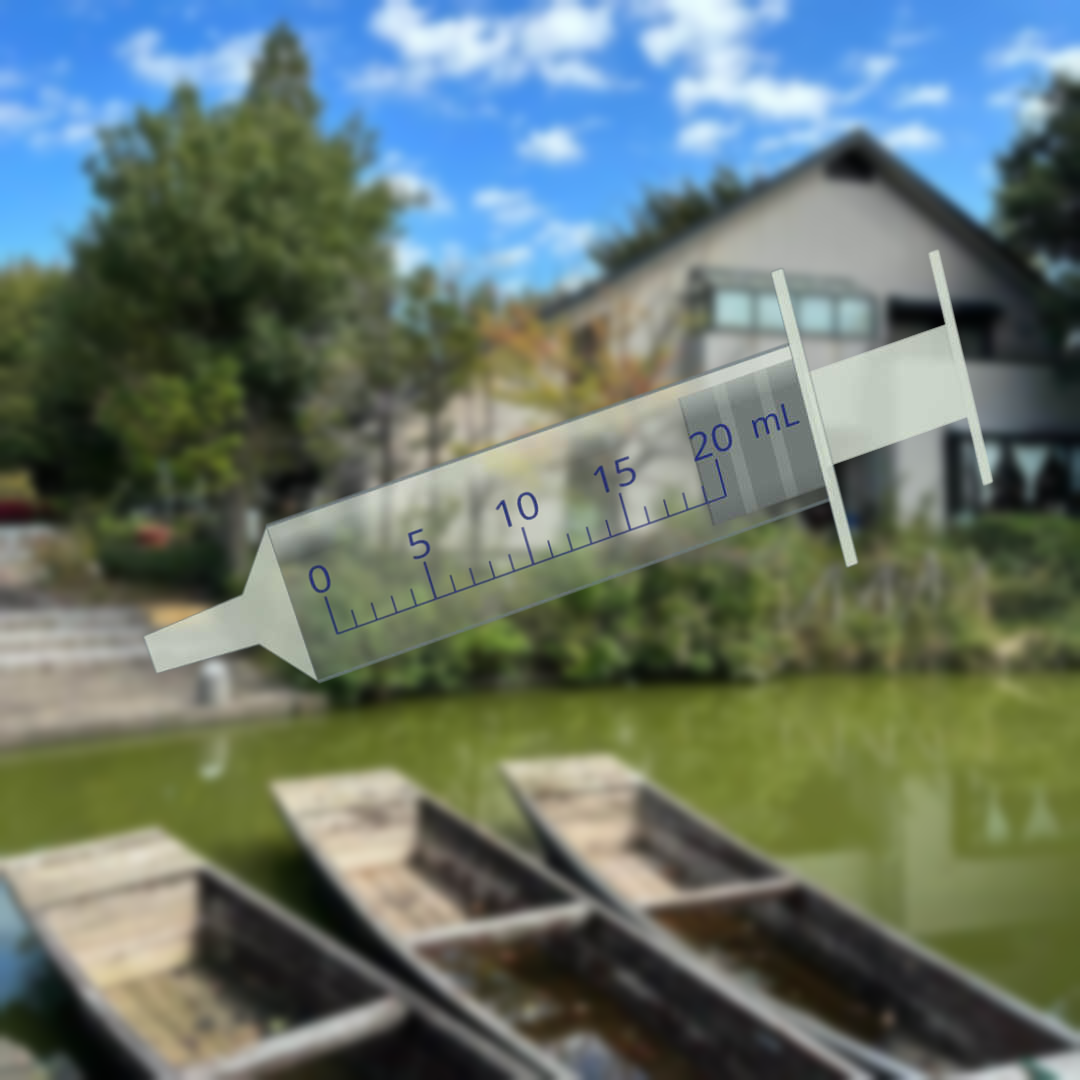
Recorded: 19 mL
